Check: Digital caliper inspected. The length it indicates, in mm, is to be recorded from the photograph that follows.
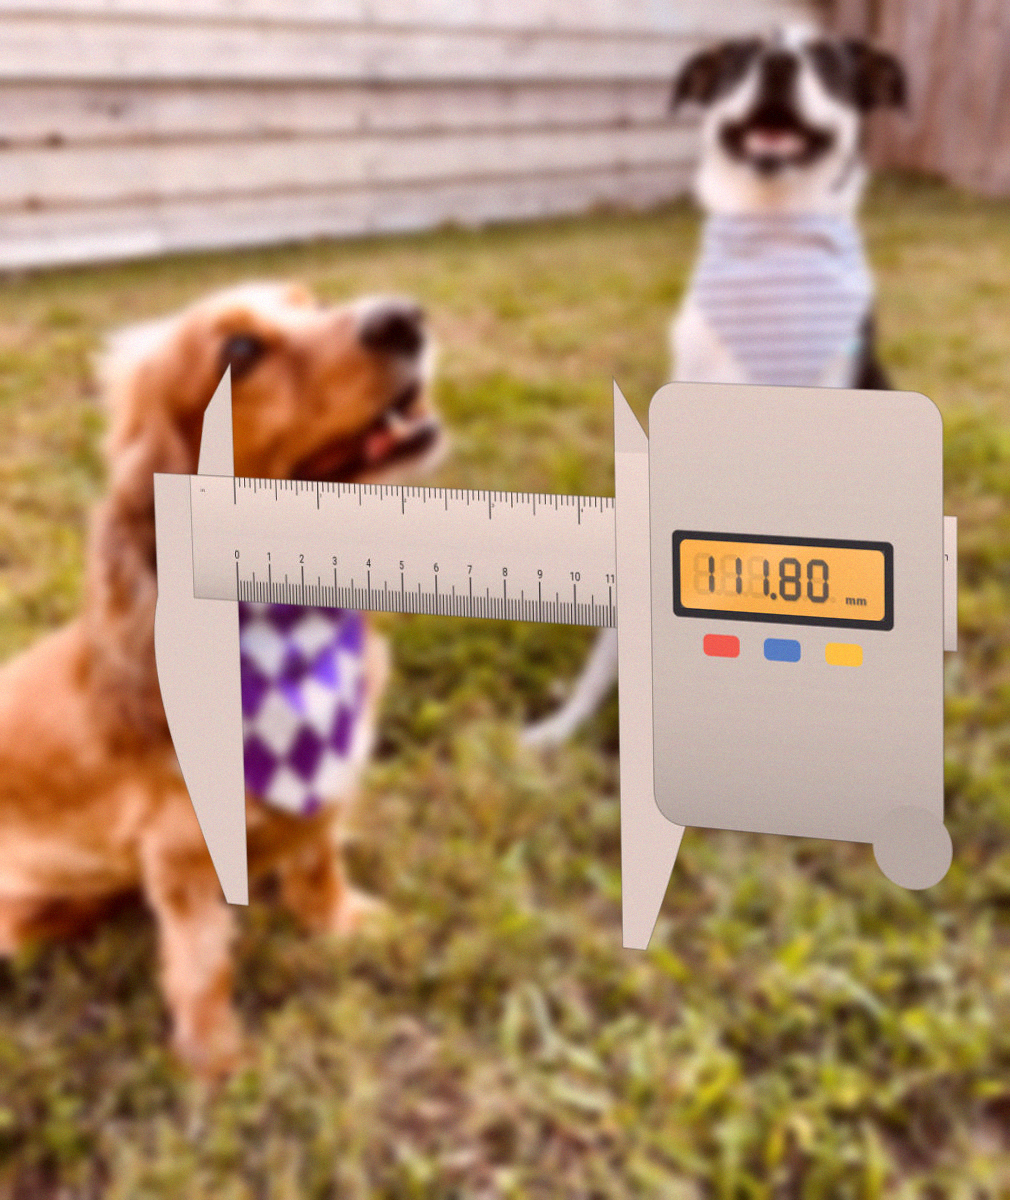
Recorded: 111.80 mm
